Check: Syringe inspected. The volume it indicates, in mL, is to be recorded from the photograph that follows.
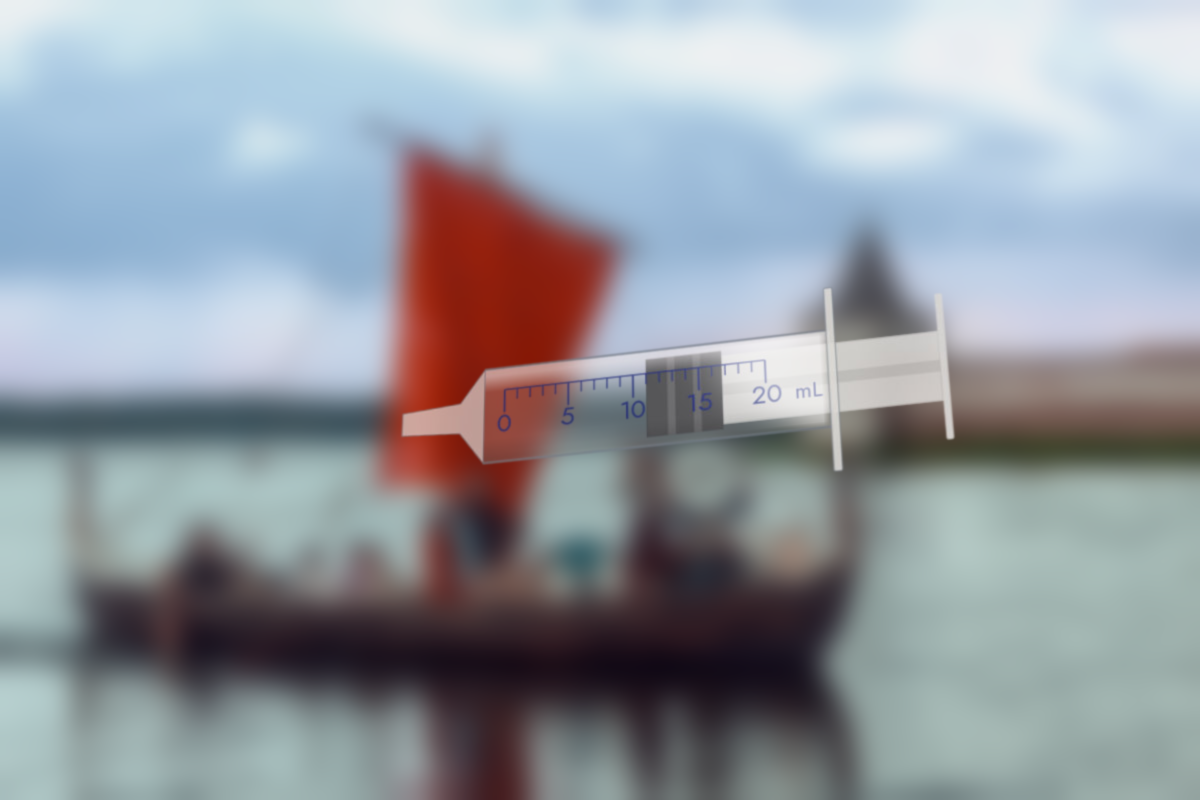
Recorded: 11 mL
